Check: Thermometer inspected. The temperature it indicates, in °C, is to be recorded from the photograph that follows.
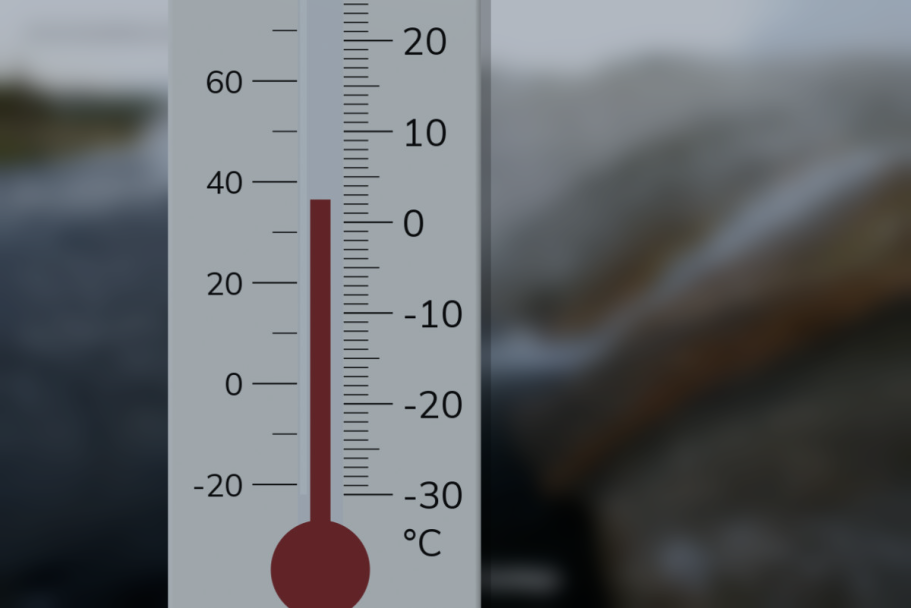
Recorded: 2.5 °C
